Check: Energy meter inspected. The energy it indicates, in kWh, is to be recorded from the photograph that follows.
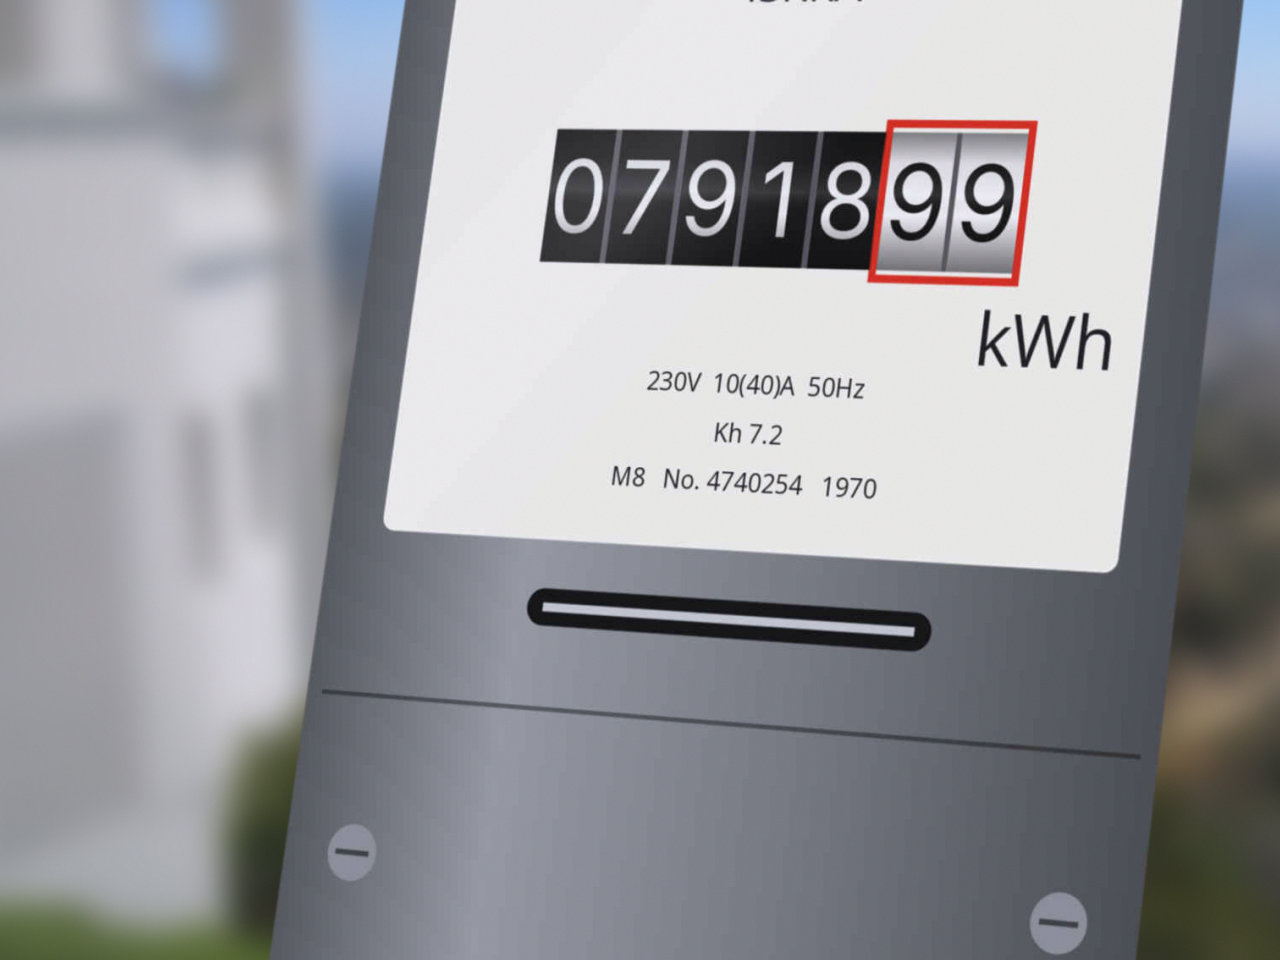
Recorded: 7918.99 kWh
